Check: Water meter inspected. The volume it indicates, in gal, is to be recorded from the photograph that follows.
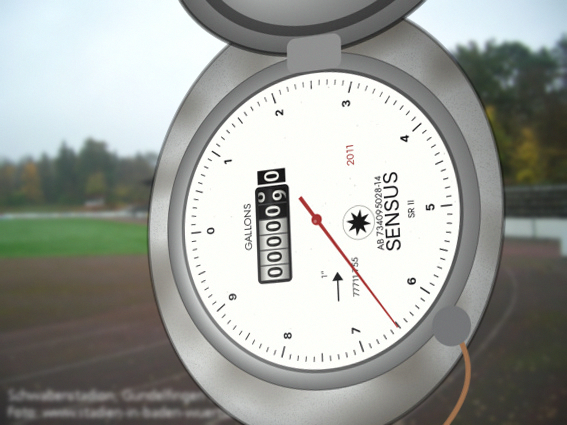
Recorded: 86.5 gal
